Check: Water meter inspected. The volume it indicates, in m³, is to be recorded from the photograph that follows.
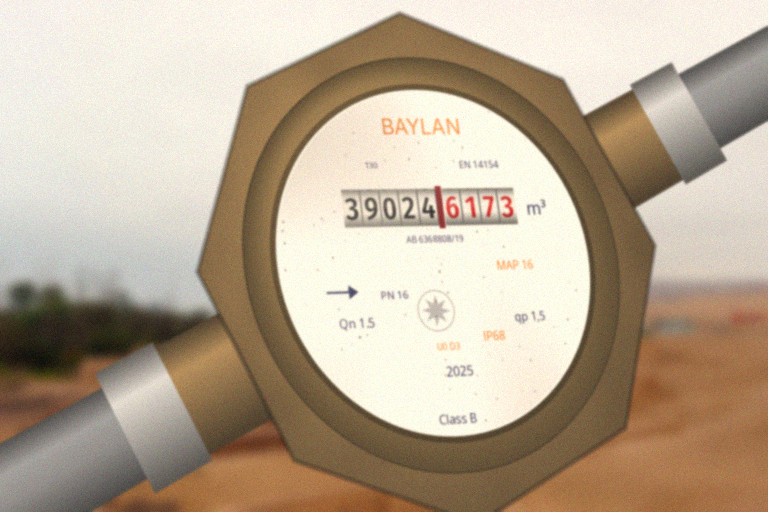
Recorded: 39024.6173 m³
